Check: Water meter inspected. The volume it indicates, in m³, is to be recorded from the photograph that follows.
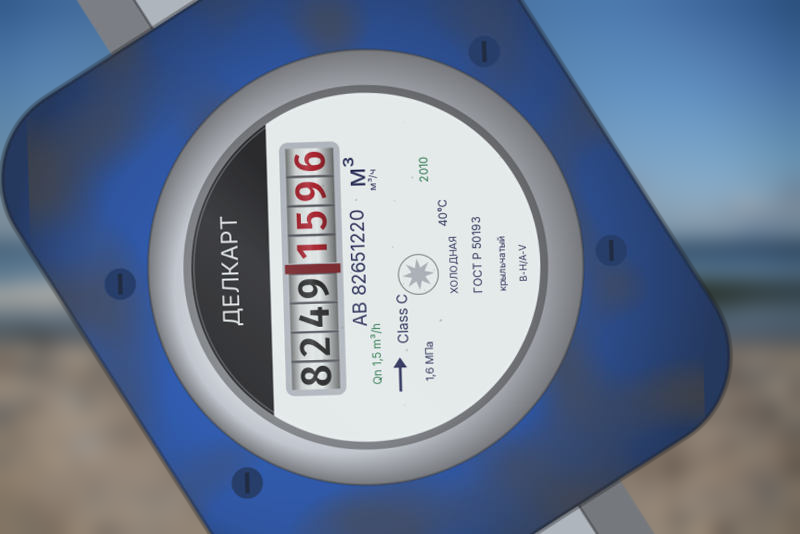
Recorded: 8249.1596 m³
